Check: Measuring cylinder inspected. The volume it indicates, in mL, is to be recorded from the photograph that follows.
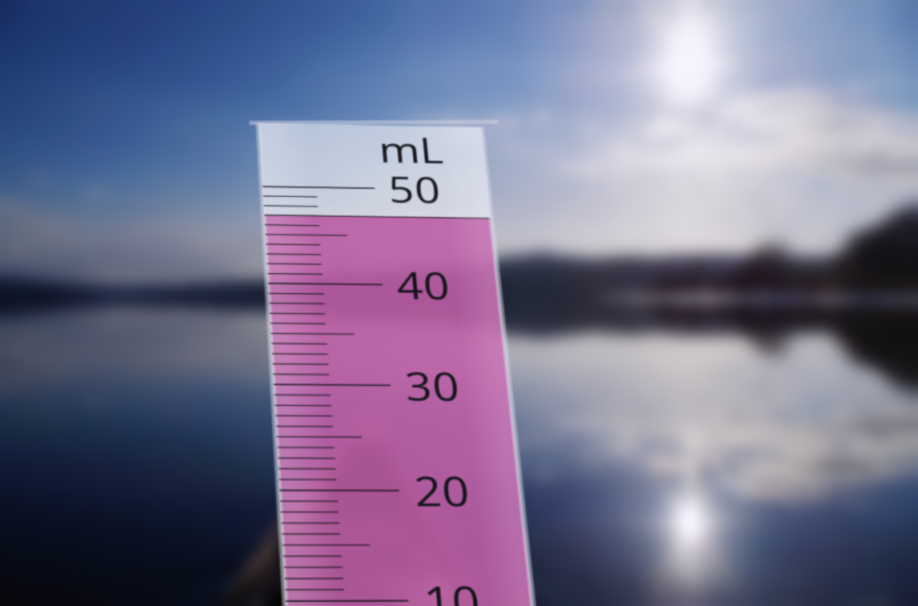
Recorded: 47 mL
